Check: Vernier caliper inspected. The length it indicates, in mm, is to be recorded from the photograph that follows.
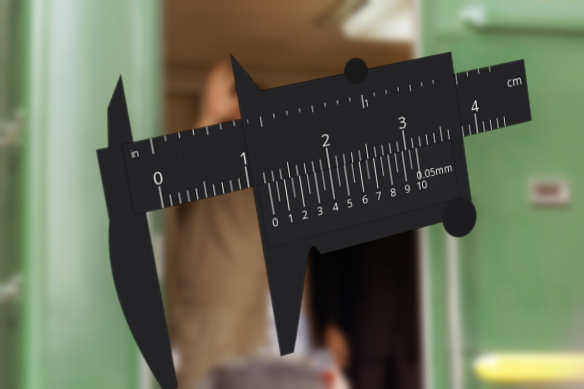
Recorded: 12.4 mm
